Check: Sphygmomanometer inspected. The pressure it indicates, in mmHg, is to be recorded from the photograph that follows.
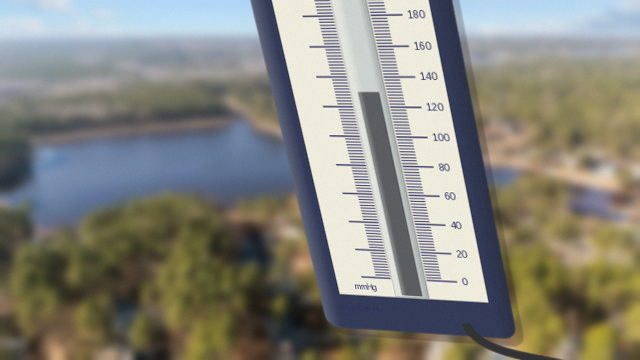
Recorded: 130 mmHg
